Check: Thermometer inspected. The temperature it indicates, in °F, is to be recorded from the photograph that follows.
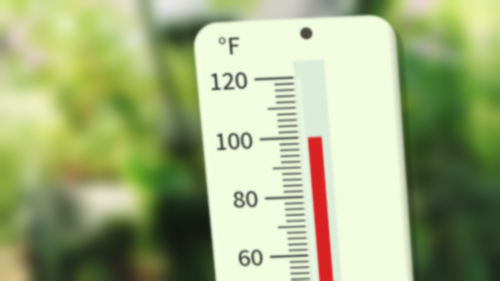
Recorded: 100 °F
